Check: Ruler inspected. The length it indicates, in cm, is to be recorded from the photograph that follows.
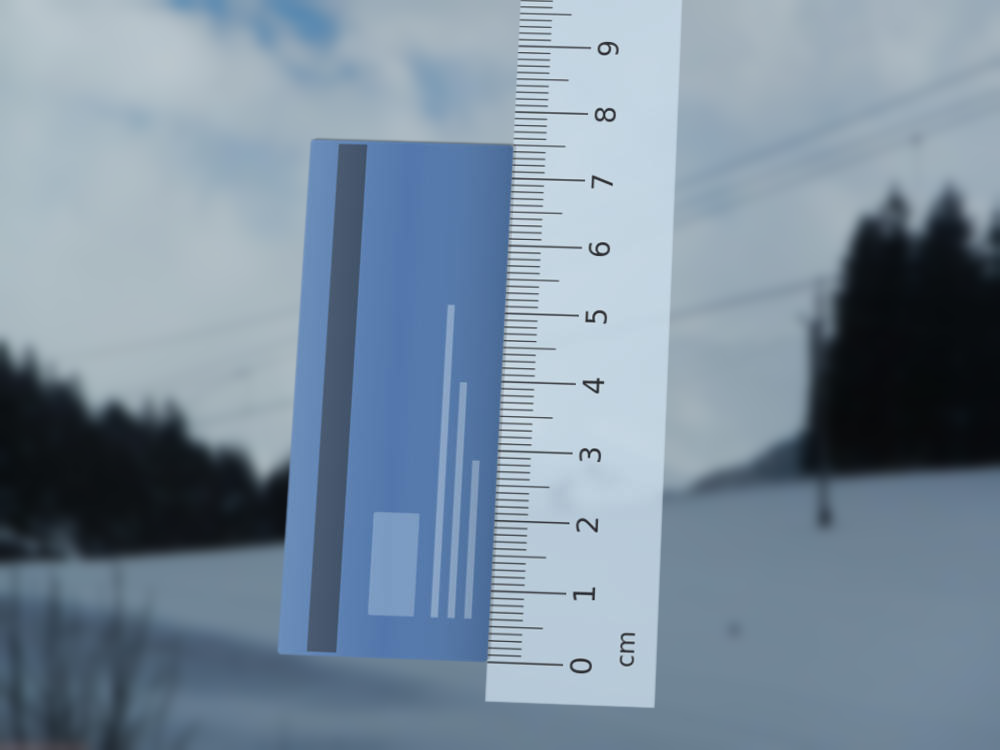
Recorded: 7.5 cm
